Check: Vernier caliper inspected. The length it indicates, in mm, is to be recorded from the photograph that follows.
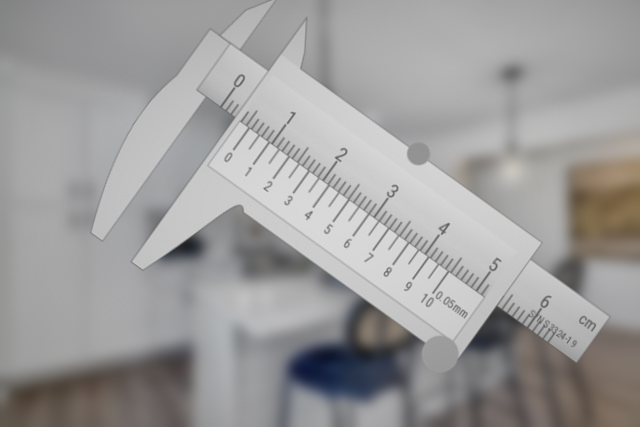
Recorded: 5.6 mm
